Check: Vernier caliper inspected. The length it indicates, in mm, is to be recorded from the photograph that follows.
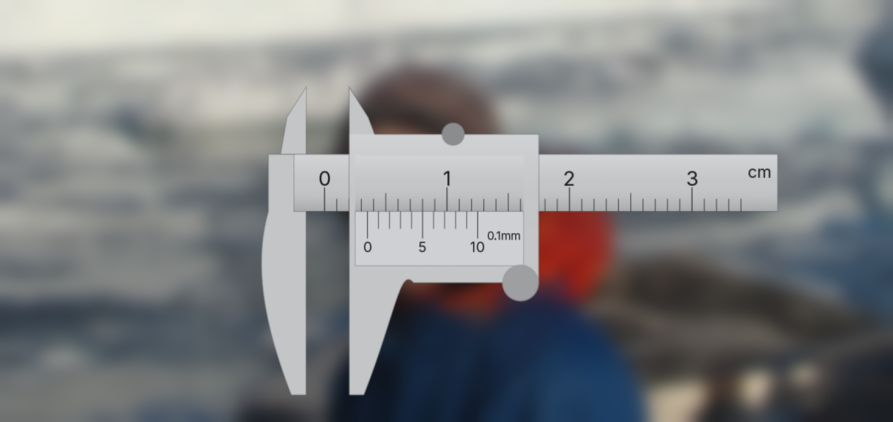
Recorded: 3.5 mm
